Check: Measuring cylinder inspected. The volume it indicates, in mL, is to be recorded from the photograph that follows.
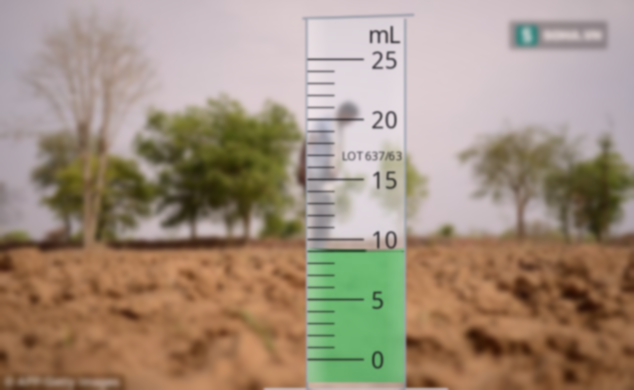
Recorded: 9 mL
